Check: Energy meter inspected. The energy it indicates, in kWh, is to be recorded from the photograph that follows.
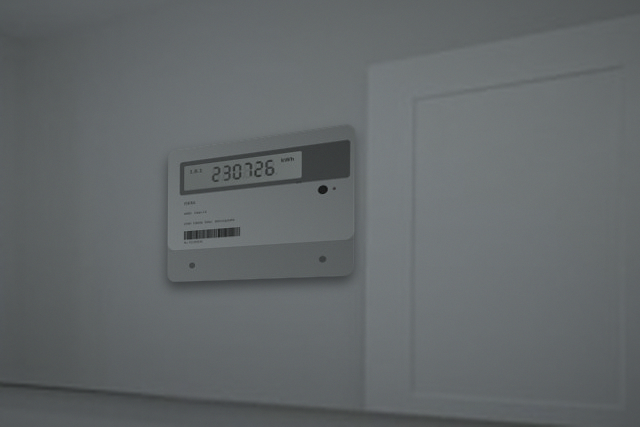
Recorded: 230726 kWh
